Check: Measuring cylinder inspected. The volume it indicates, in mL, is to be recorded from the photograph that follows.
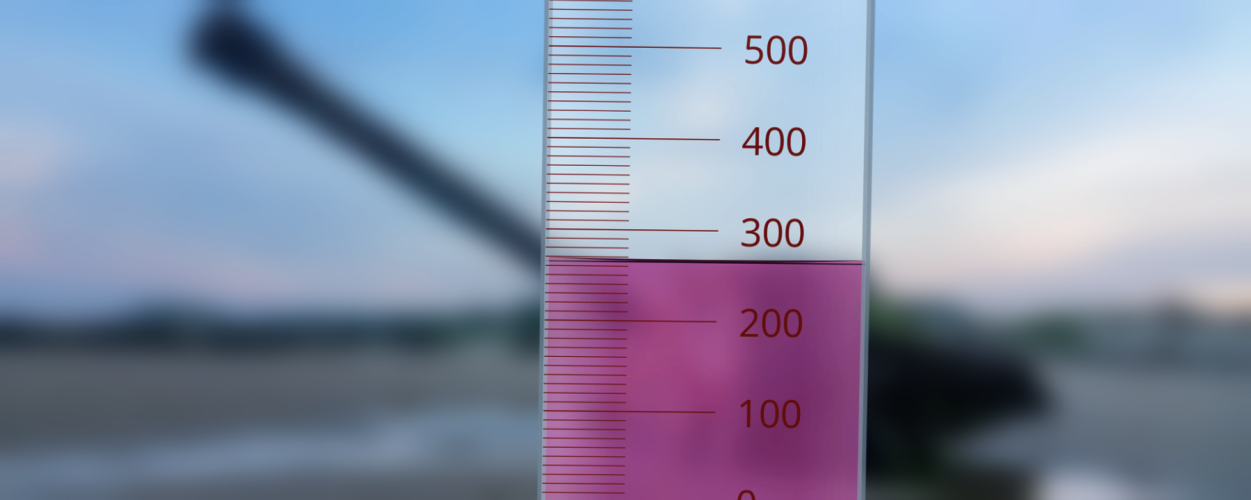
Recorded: 265 mL
